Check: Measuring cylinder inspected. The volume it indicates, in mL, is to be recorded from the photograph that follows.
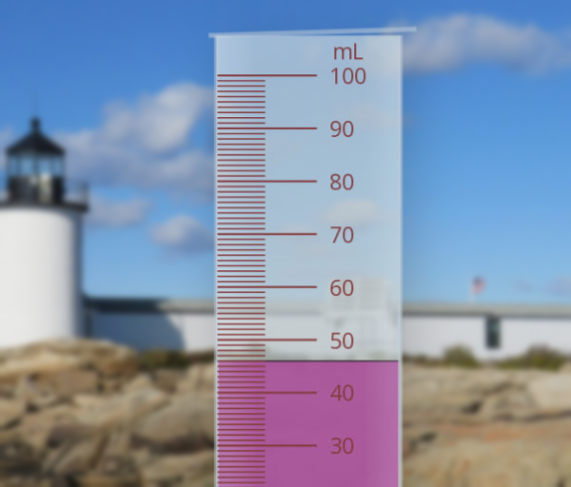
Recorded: 46 mL
